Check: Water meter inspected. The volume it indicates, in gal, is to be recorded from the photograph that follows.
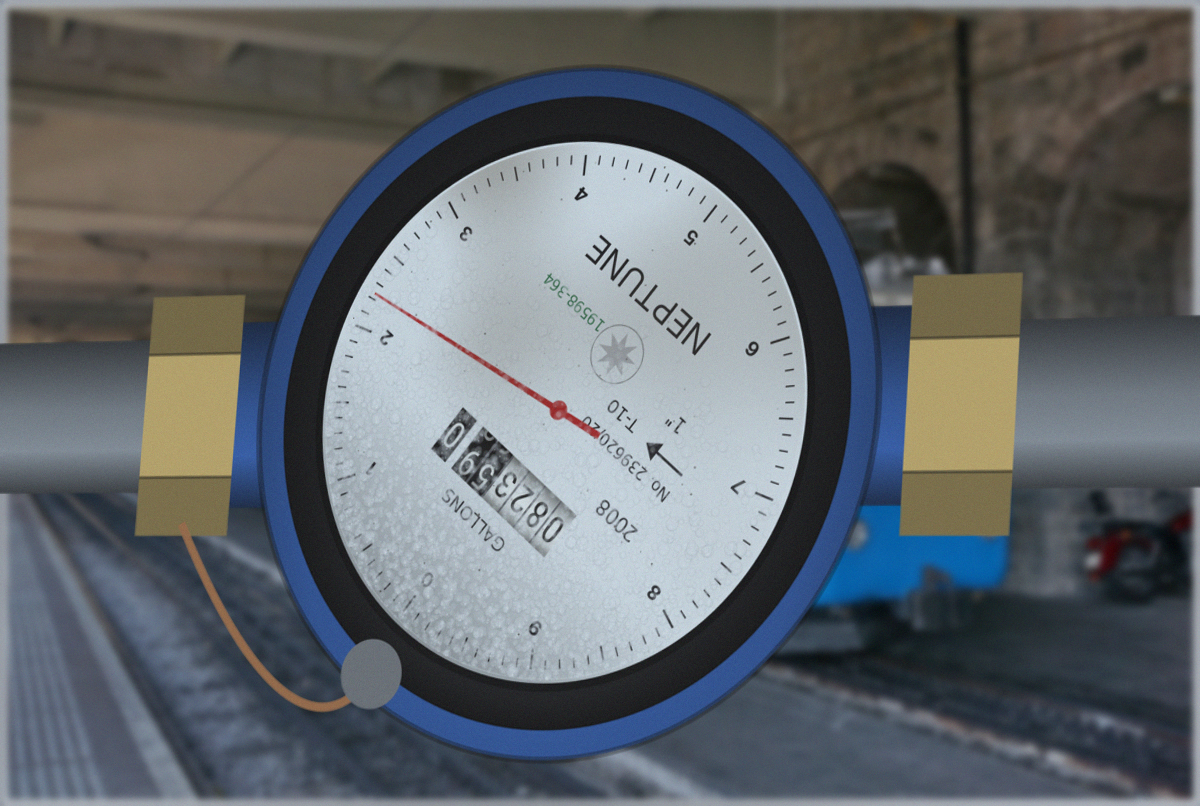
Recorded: 823592.2 gal
